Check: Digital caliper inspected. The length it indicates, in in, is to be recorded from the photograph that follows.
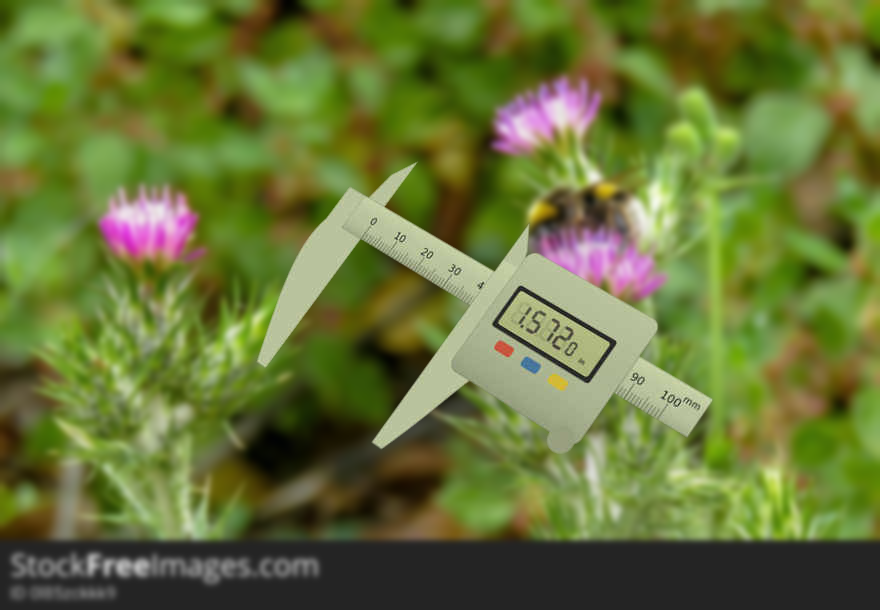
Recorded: 1.5720 in
